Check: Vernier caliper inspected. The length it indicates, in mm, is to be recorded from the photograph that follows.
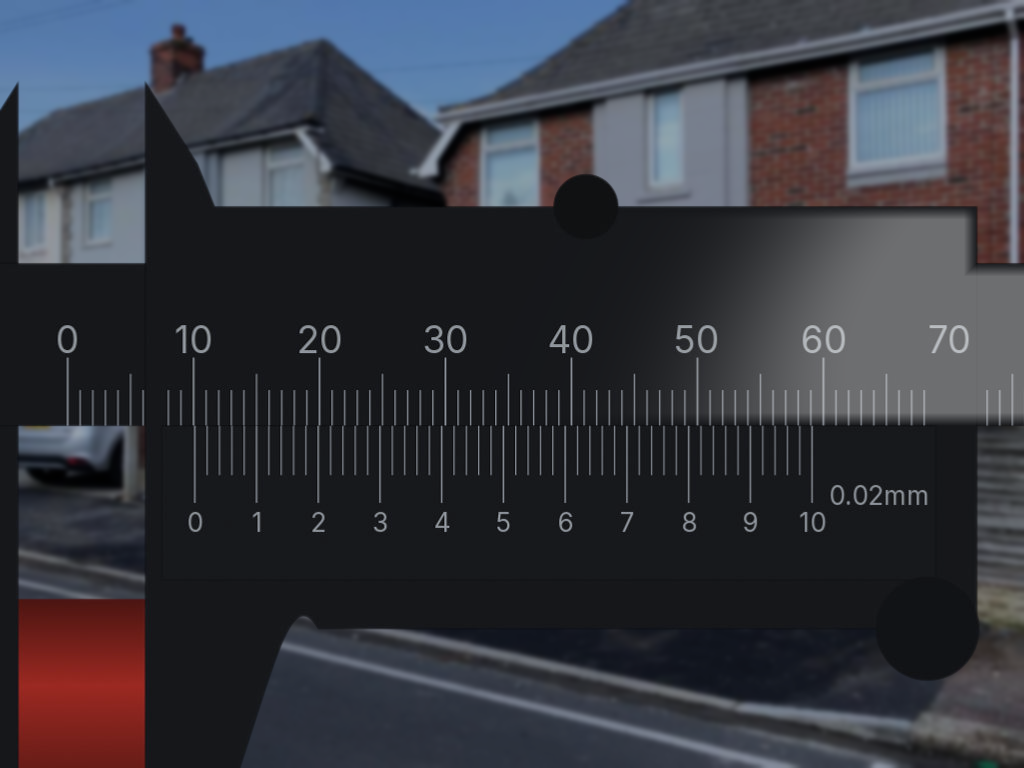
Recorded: 10.1 mm
